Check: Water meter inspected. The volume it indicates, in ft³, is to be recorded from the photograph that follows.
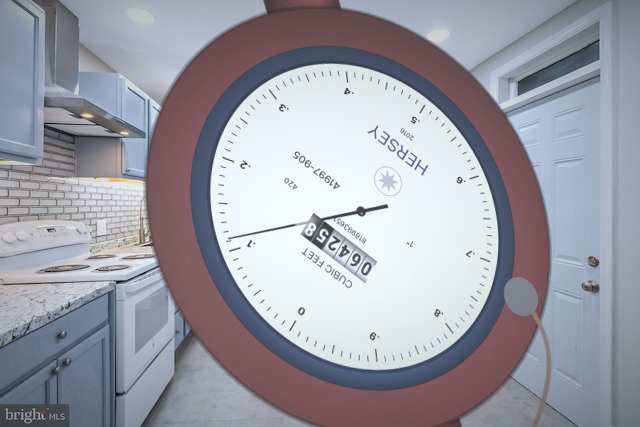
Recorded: 64258.11 ft³
